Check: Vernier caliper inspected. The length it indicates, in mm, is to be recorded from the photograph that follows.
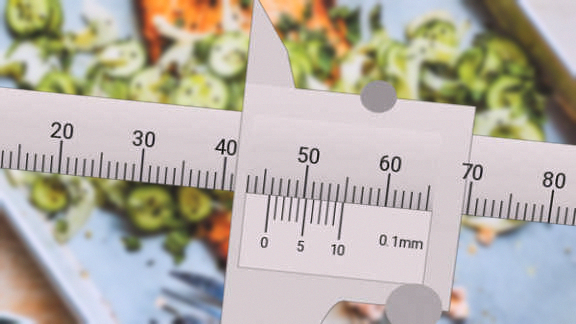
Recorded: 45.8 mm
